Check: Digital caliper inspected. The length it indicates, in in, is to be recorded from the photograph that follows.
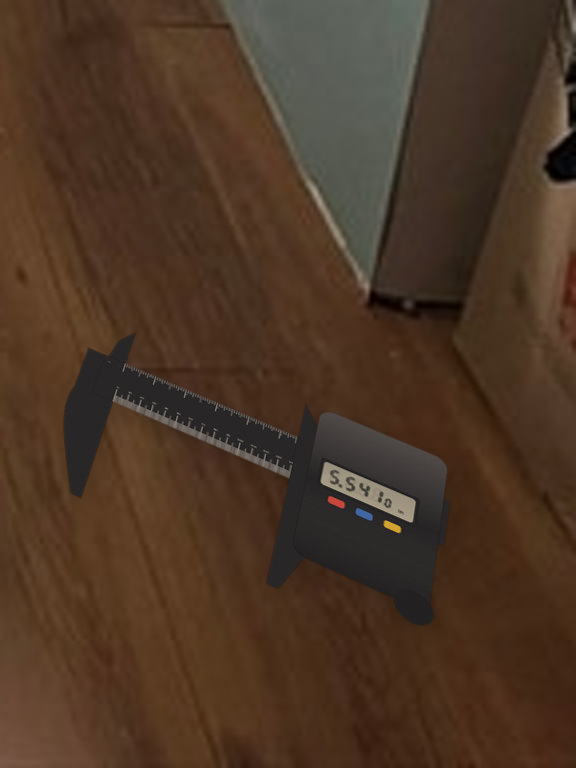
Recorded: 5.5410 in
